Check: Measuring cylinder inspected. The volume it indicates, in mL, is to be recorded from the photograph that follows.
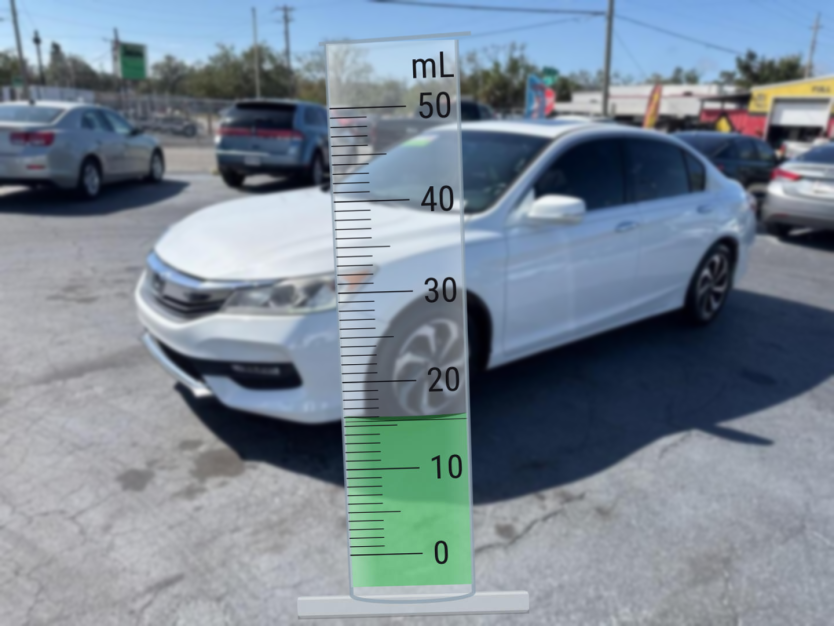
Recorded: 15.5 mL
